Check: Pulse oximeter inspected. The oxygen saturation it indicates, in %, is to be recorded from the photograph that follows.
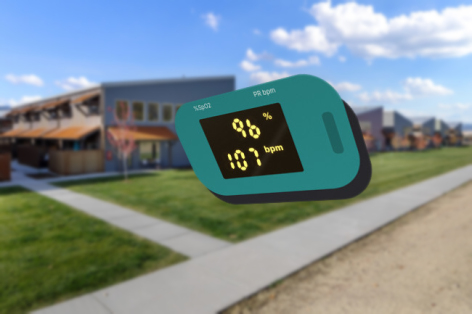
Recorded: 96 %
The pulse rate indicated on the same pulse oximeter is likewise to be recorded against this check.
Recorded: 107 bpm
